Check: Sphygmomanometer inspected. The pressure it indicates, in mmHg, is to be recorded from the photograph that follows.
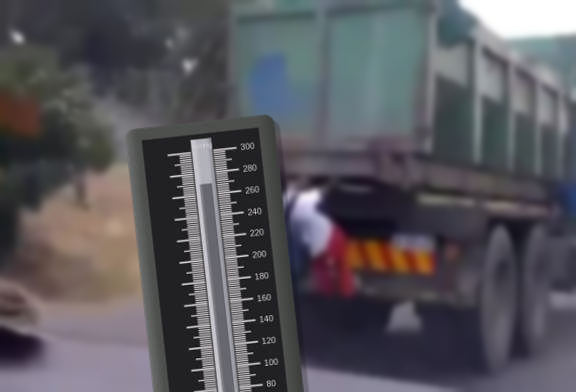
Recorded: 270 mmHg
